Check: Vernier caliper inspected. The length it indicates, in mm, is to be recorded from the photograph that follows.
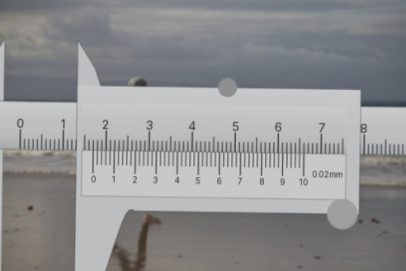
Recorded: 17.0 mm
